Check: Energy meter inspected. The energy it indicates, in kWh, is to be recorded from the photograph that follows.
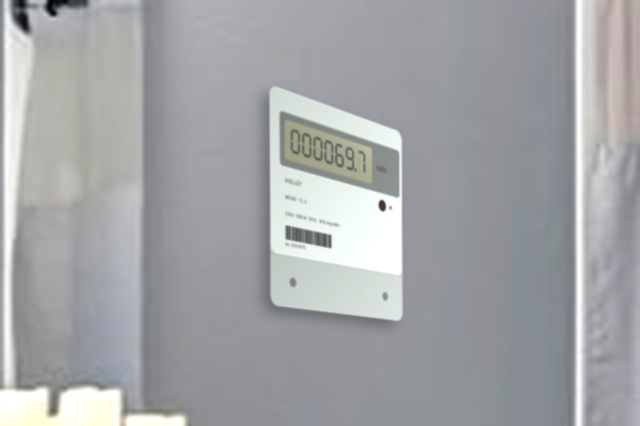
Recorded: 69.7 kWh
